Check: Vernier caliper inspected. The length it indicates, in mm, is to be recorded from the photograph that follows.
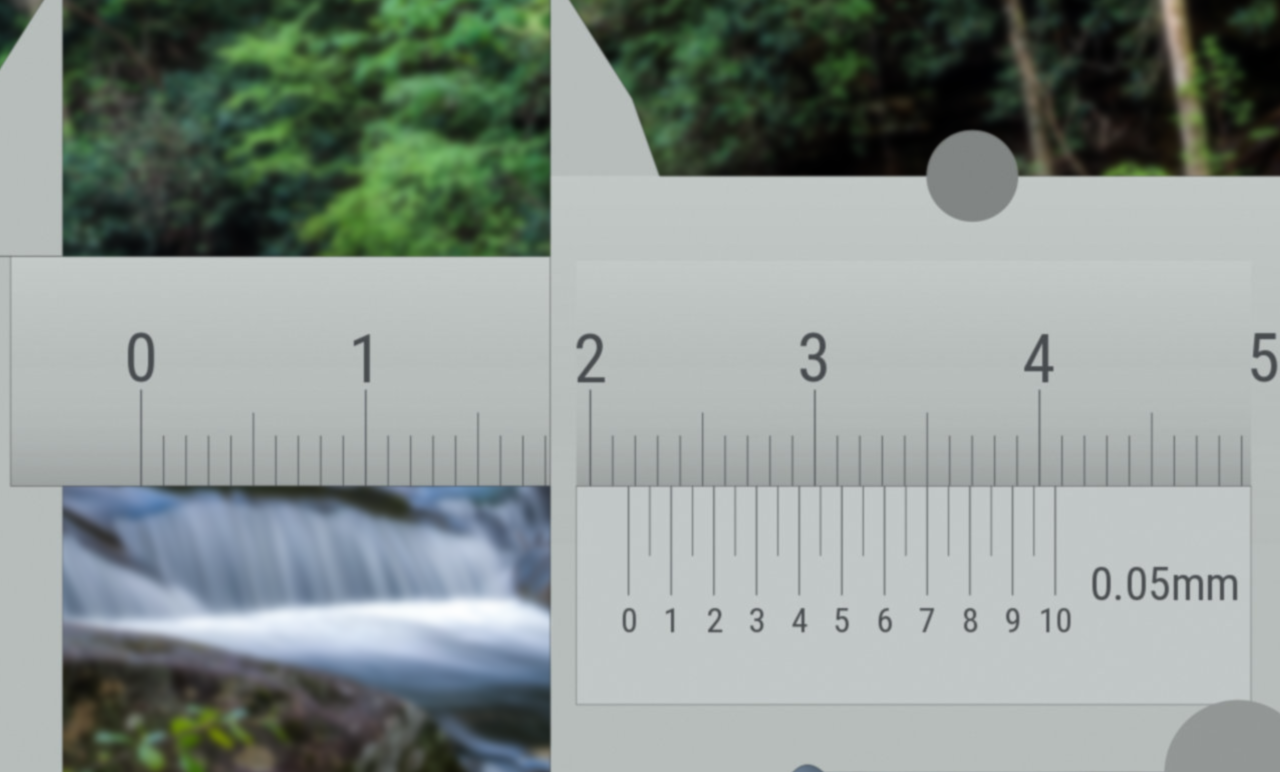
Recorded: 21.7 mm
